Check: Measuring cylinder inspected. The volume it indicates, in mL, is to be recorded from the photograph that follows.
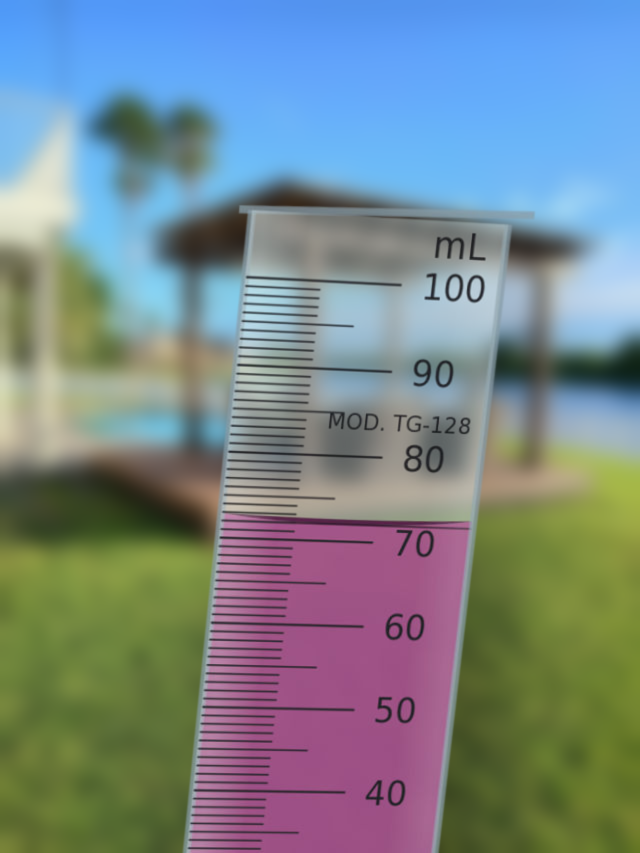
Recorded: 72 mL
